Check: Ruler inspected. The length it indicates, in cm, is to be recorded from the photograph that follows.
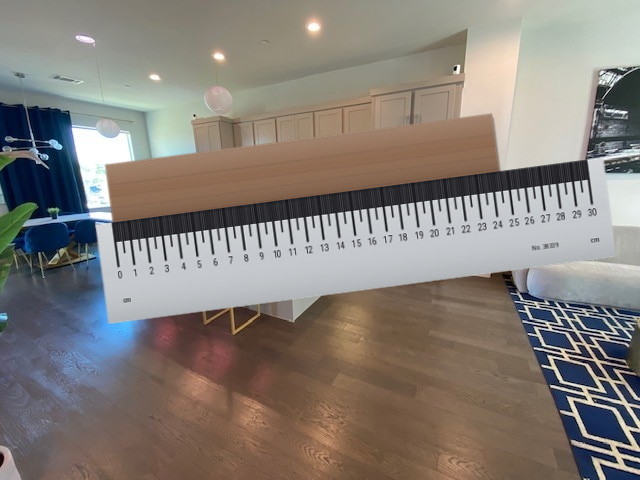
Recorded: 24.5 cm
